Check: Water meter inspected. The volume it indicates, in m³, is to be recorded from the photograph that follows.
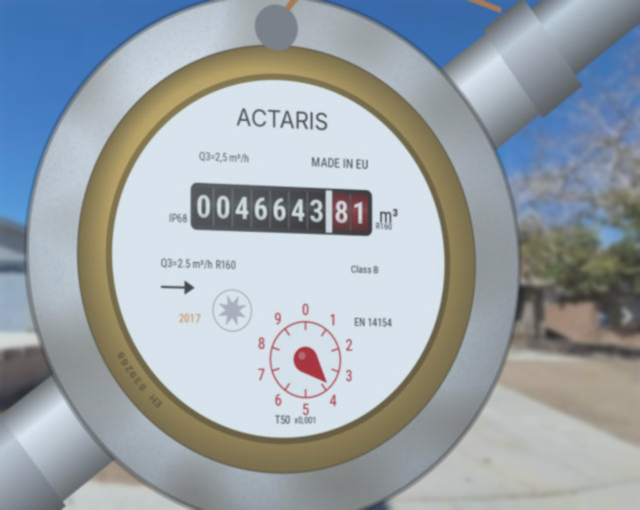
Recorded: 46643.813 m³
